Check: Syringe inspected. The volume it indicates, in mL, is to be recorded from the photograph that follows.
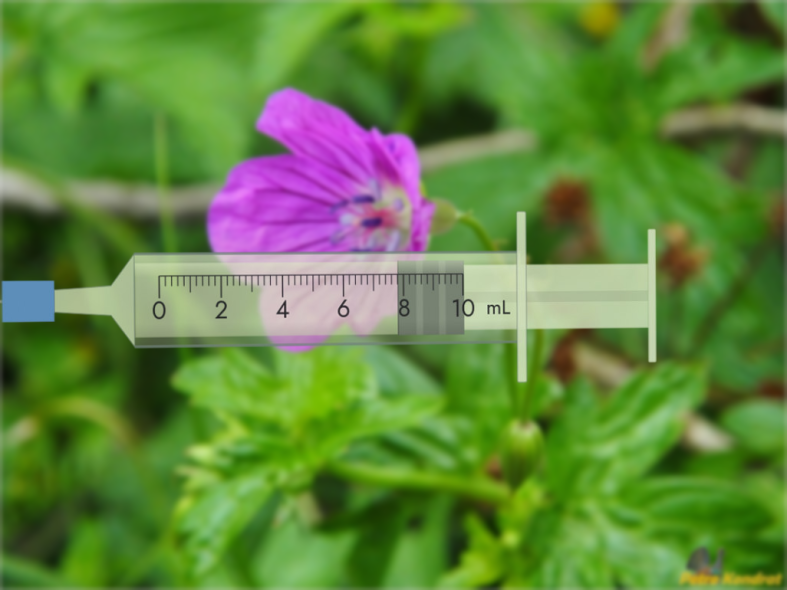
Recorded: 7.8 mL
